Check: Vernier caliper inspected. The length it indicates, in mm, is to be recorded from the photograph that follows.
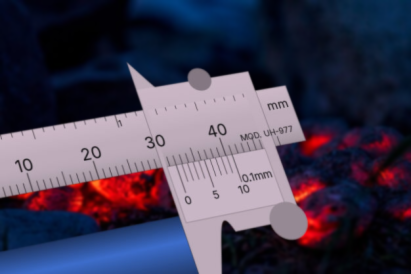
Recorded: 32.0 mm
